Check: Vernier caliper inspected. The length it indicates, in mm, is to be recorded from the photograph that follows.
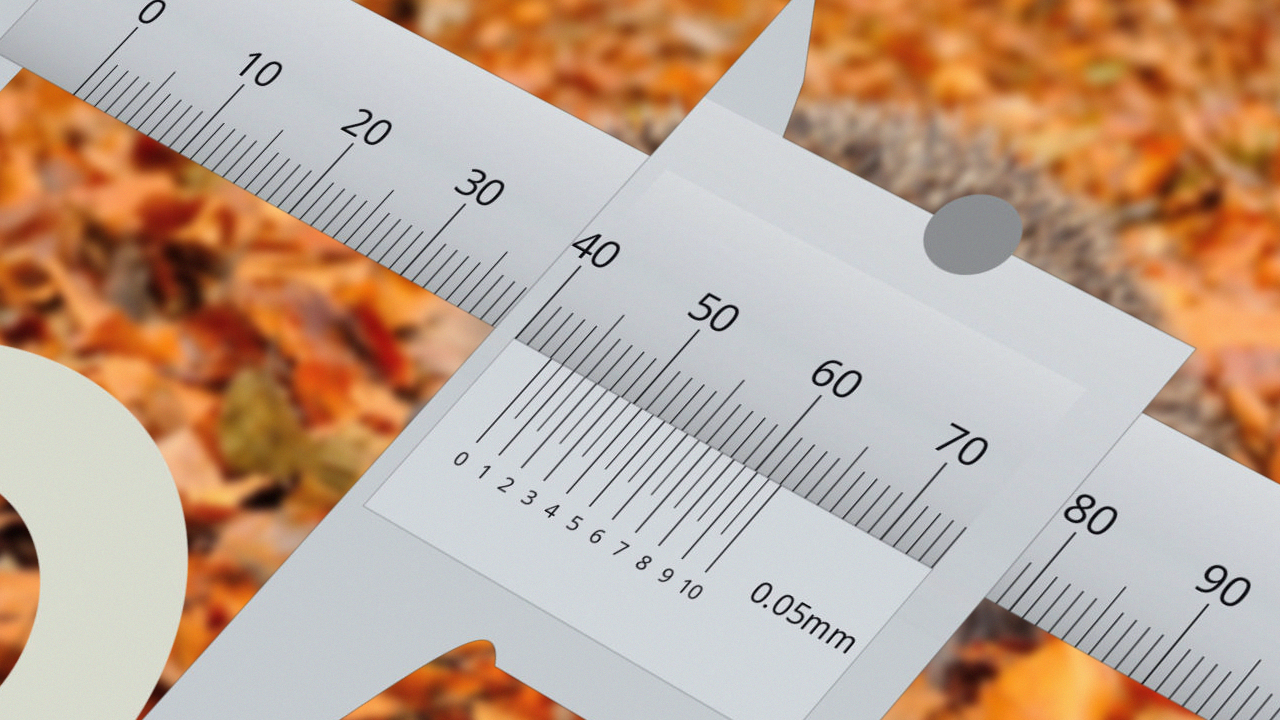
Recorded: 43.1 mm
